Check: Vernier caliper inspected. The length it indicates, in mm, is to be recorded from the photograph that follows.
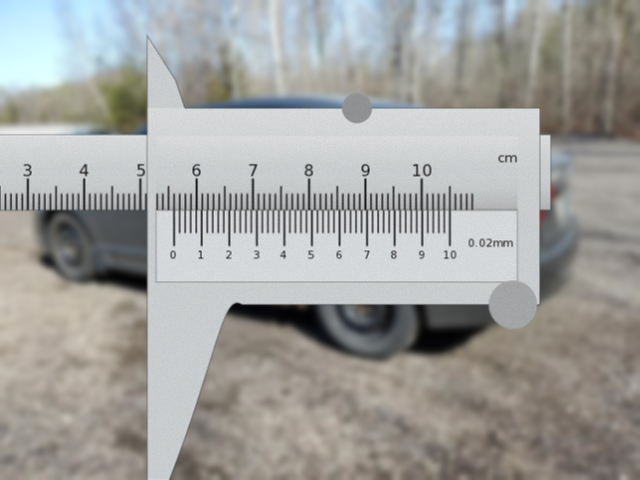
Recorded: 56.0 mm
